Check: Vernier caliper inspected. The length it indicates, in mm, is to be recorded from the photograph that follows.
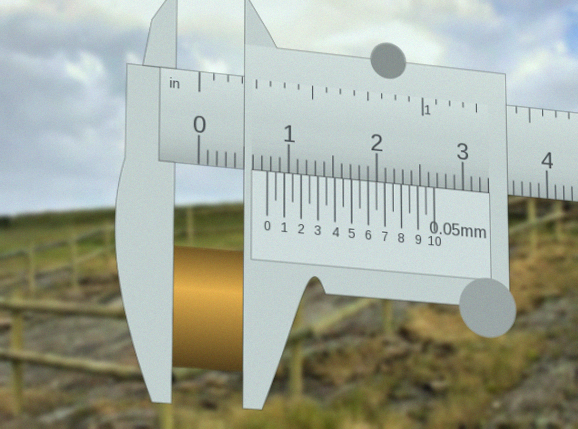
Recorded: 7.6 mm
